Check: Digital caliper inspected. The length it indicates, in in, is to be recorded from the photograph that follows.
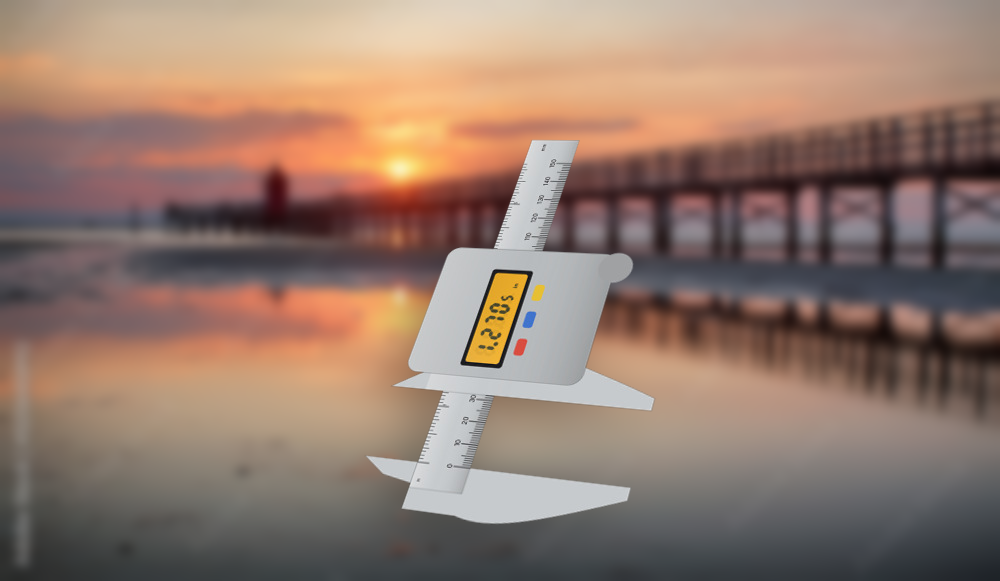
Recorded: 1.2705 in
